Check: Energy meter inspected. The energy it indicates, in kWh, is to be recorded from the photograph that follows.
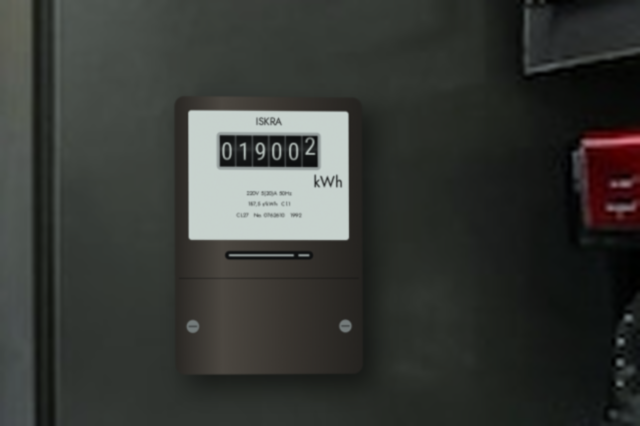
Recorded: 19002 kWh
